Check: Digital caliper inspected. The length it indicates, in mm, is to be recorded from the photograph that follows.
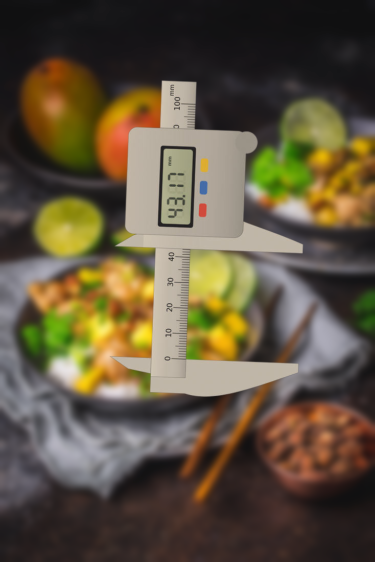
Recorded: 43.17 mm
